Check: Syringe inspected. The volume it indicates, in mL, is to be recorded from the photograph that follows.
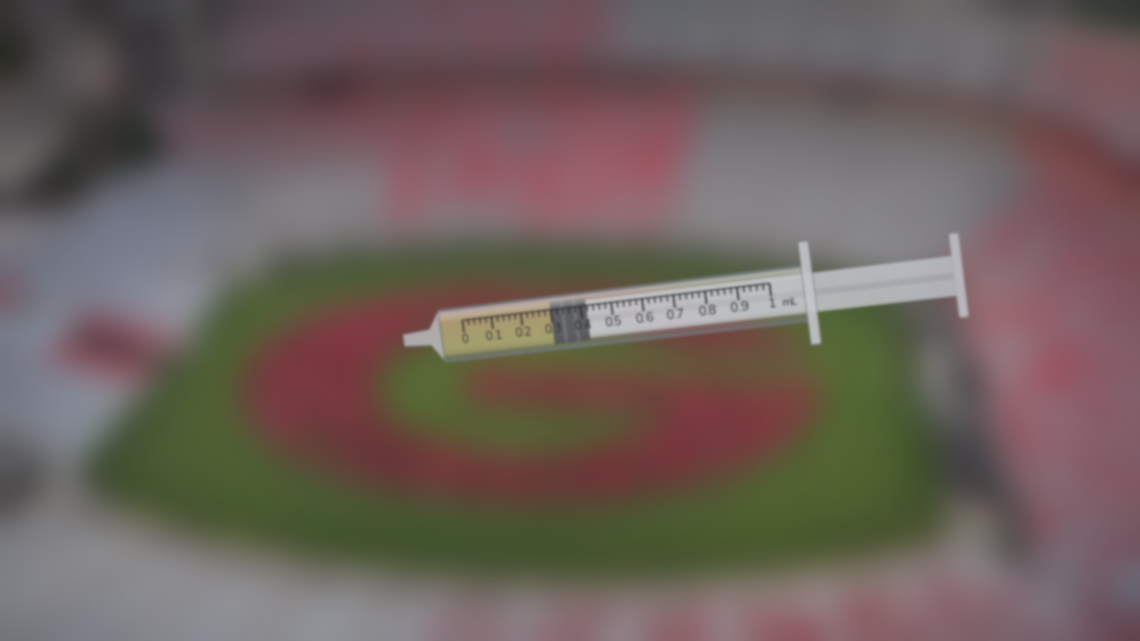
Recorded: 0.3 mL
